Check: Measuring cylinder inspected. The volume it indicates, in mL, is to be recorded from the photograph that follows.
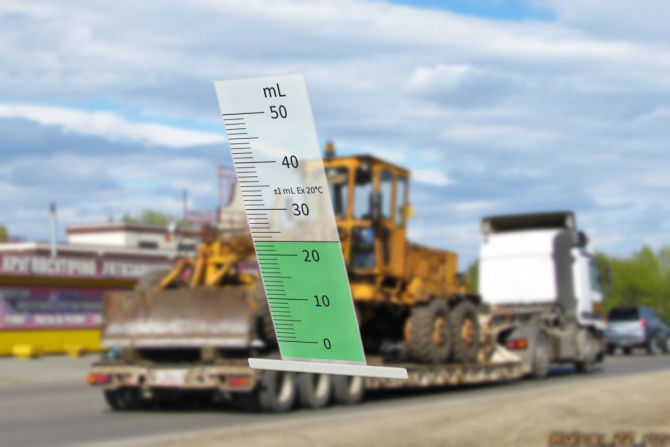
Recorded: 23 mL
